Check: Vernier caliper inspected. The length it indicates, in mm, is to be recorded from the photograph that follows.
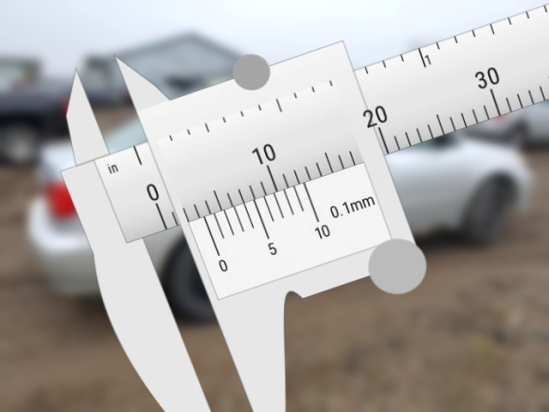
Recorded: 3.4 mm
